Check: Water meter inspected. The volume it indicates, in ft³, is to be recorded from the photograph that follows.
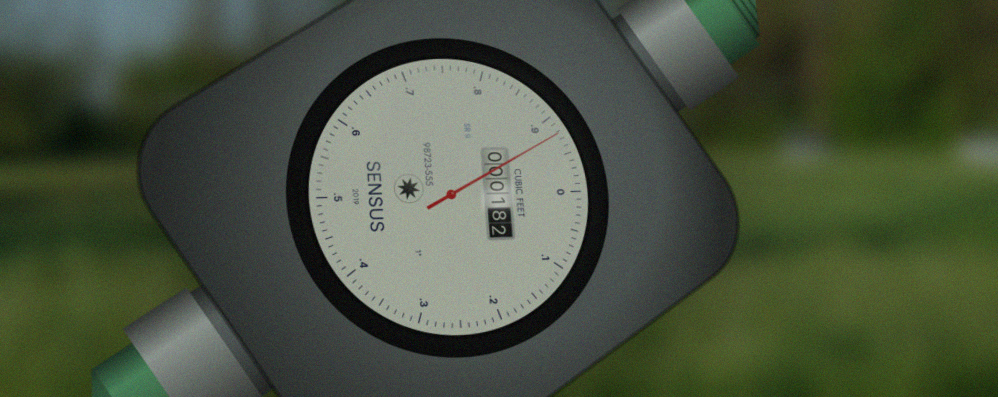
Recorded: 181.92 ft³
